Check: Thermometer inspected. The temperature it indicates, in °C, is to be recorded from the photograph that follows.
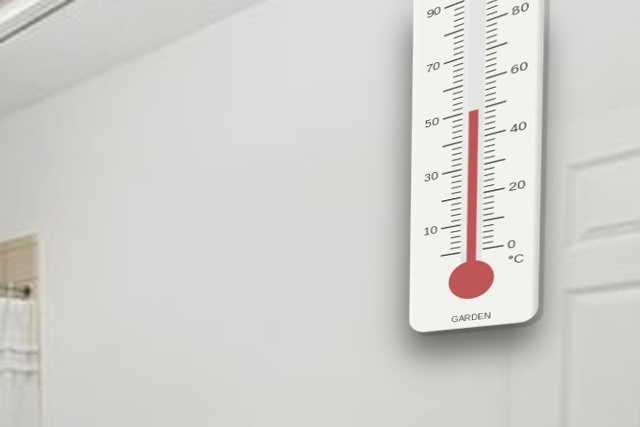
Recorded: 50 °C
